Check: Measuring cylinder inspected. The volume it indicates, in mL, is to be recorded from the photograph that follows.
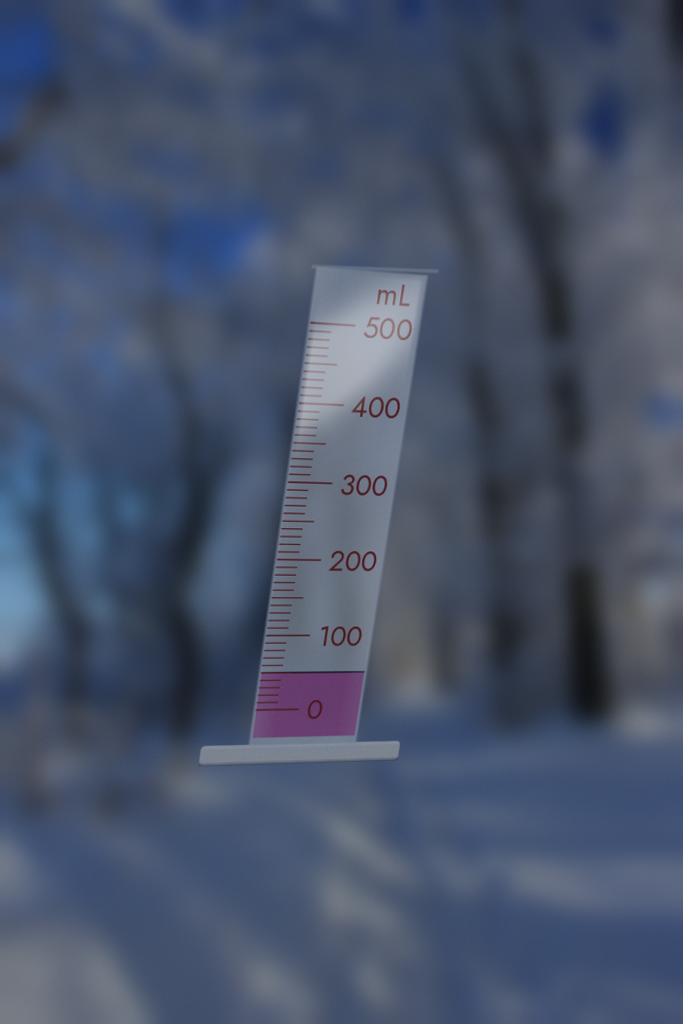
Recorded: 50 mL
